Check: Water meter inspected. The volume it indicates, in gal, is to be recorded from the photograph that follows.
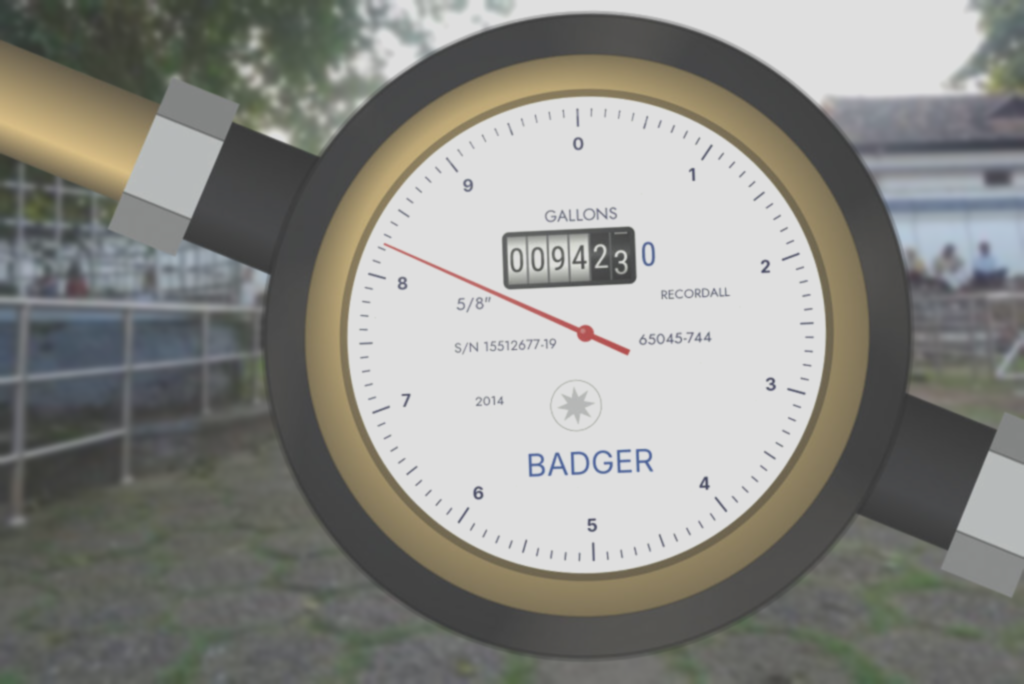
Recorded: 94228.2 gal
